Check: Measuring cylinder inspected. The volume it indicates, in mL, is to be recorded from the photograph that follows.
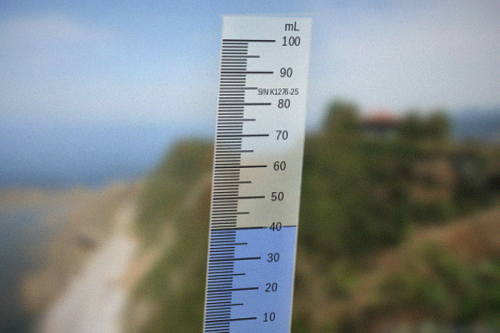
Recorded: 40 mL
